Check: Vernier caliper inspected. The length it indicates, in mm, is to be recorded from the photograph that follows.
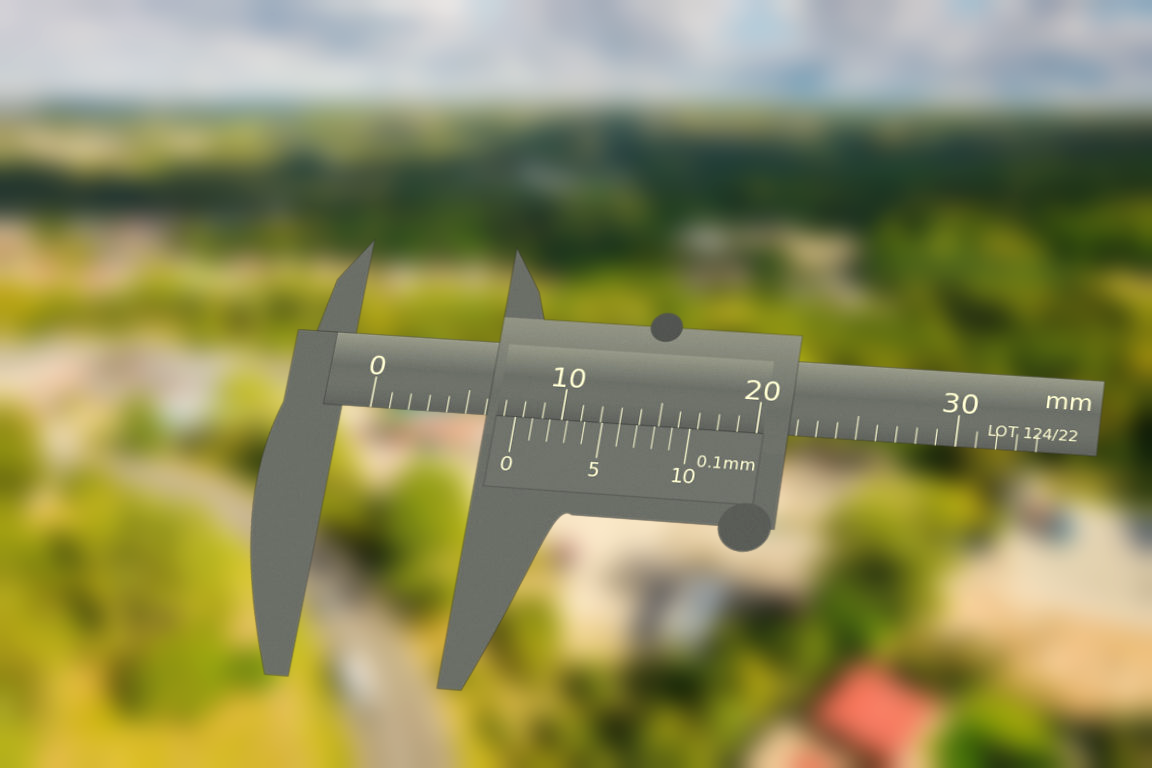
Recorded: 7.6 mm
